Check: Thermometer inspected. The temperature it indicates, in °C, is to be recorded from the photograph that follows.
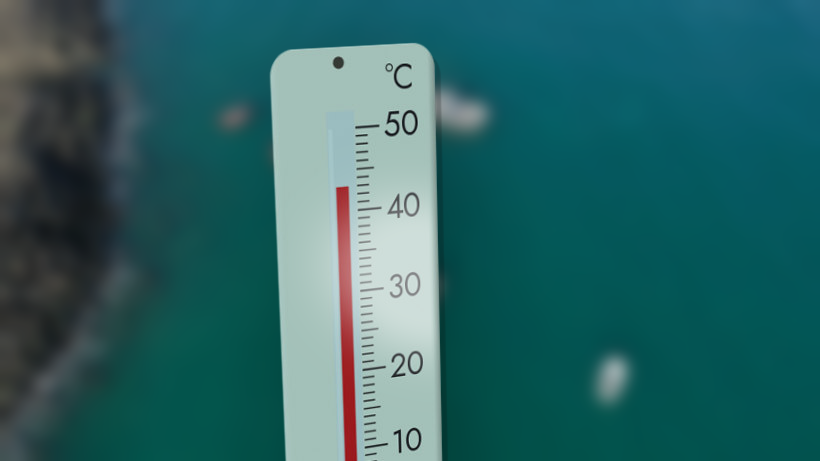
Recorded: 43 °C
